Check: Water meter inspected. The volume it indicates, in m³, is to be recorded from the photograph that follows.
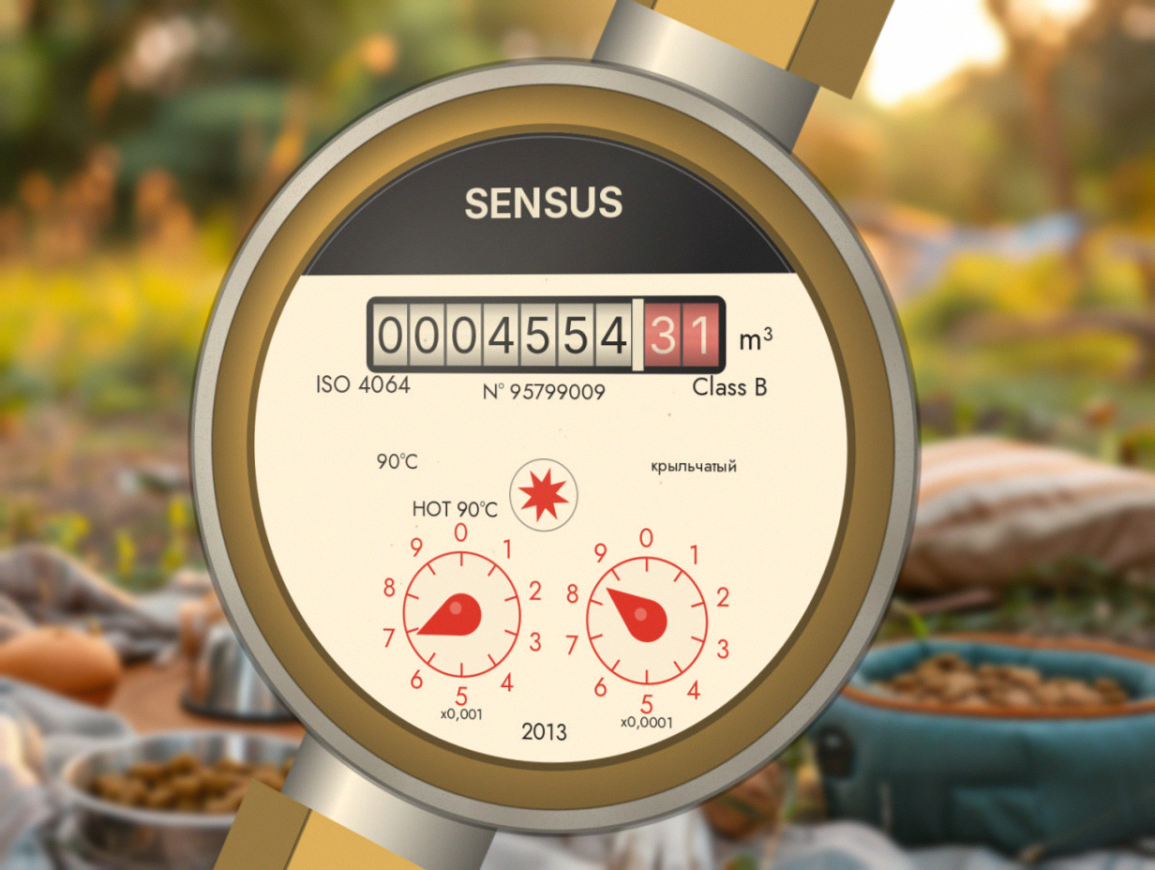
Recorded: 4554.3168 m³
